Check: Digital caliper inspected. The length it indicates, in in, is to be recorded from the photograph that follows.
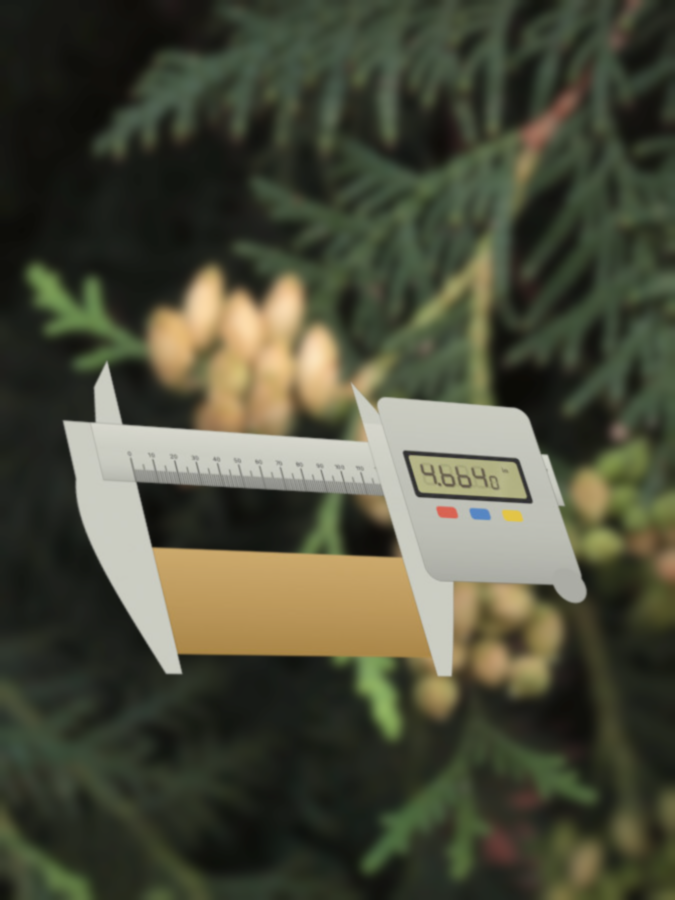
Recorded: 4.6640 in
